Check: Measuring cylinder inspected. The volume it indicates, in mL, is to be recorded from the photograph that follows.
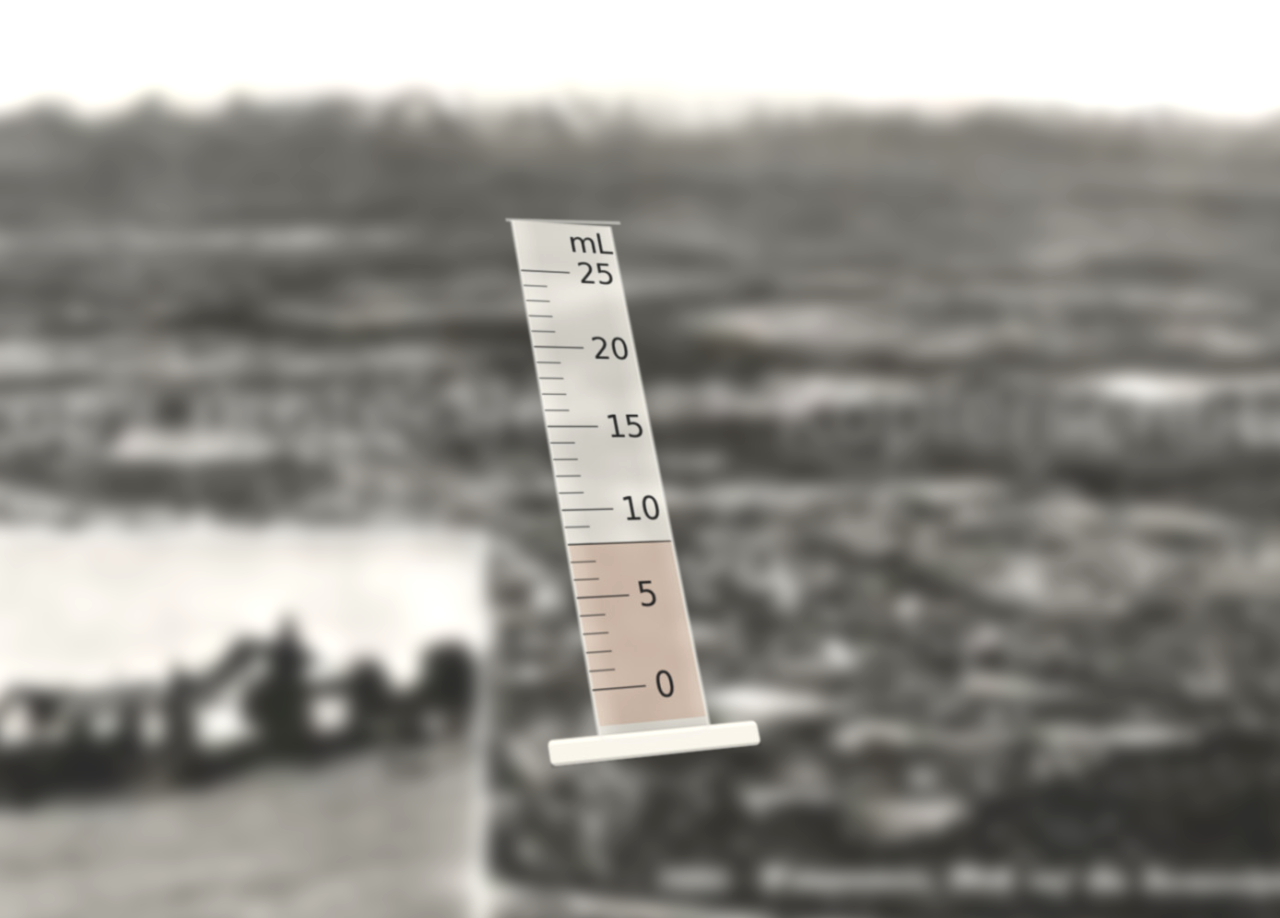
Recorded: 8 mL
